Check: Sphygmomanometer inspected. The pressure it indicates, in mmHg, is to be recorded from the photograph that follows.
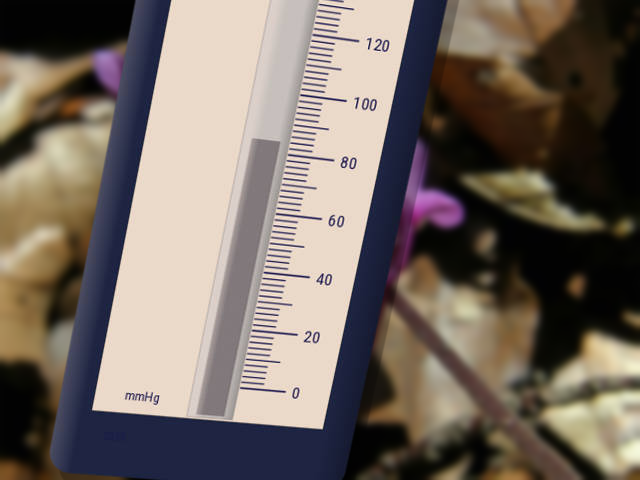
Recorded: 84 mmHg
